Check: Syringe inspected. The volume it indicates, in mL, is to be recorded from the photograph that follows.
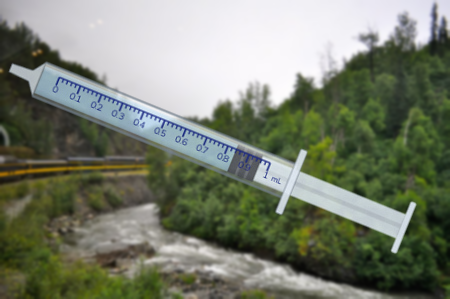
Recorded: 0.84 mL
